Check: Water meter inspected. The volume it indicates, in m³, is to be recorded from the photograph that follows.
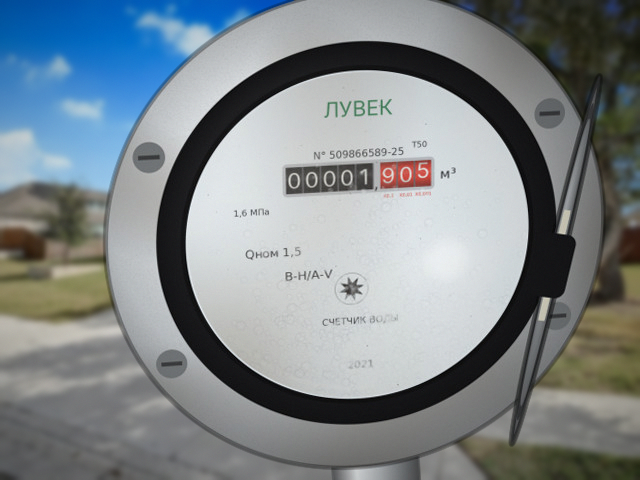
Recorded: 1.905 m³
